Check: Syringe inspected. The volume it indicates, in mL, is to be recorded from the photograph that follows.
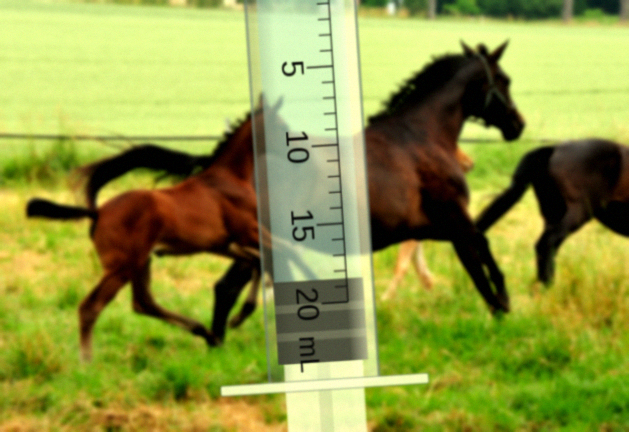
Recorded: 18.5 mL
